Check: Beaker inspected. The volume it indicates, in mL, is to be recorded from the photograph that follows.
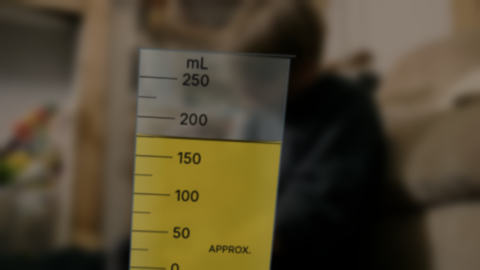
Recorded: 175 mL
